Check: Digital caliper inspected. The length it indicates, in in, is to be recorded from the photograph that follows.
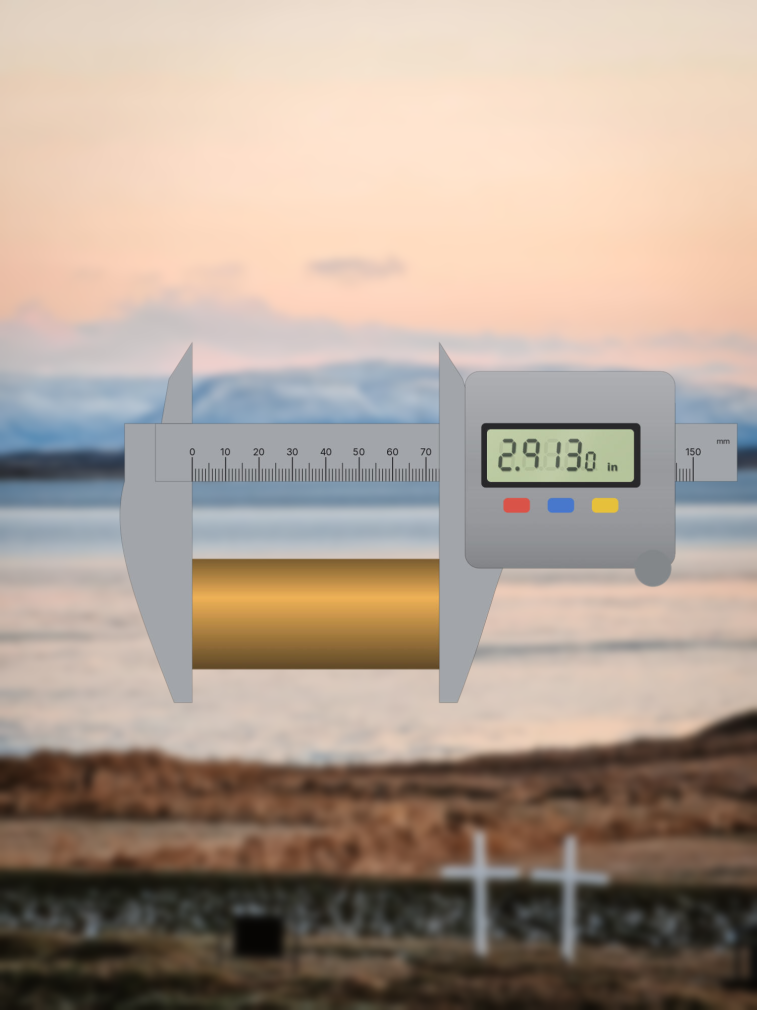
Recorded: 2.9130 in
